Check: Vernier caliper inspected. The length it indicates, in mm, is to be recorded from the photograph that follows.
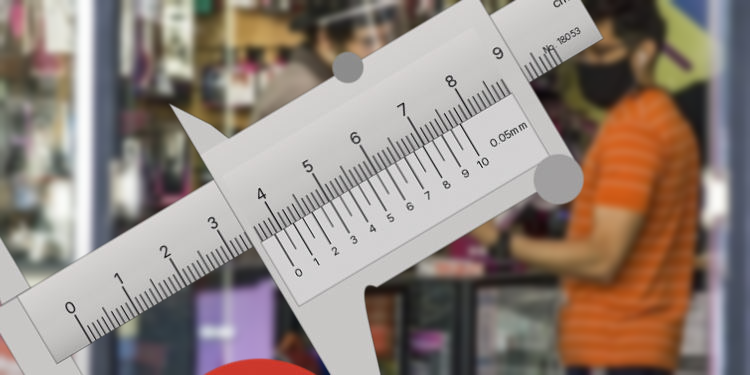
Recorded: 38.5 mm
